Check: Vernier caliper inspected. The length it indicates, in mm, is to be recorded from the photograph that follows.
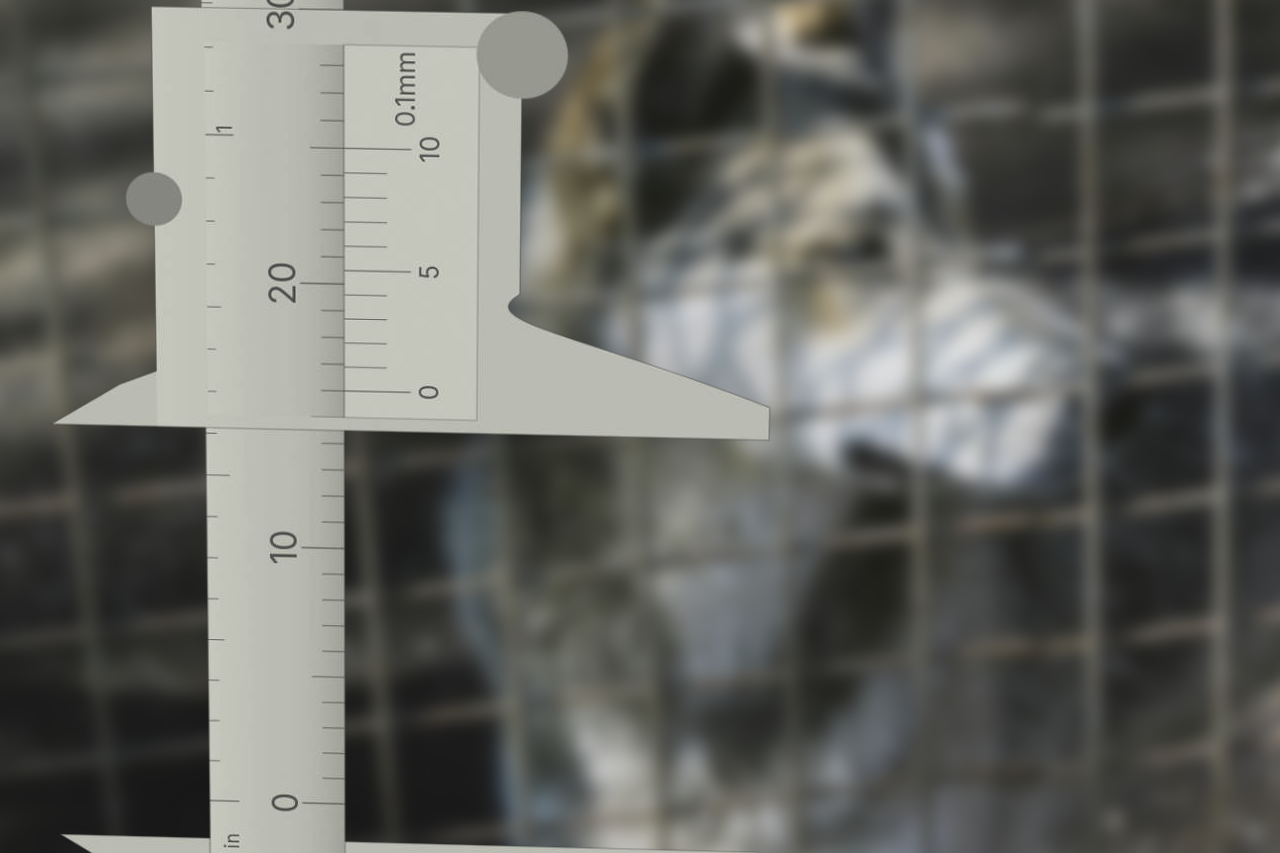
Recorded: 16.0 mm
